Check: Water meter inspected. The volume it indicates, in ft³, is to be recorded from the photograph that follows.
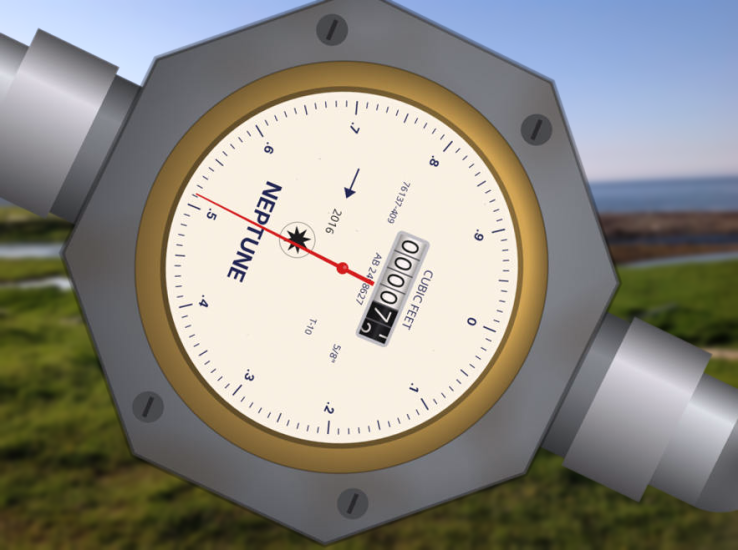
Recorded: 71.51 ft³
